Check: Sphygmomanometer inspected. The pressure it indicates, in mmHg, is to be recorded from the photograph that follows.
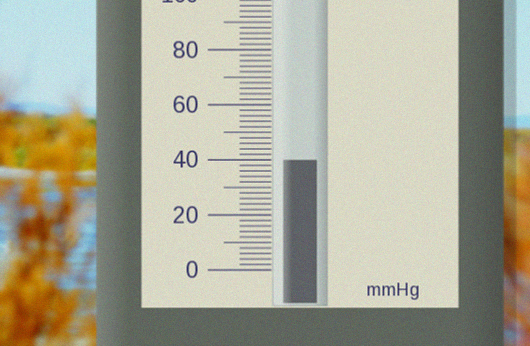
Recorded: 40 mmHg
